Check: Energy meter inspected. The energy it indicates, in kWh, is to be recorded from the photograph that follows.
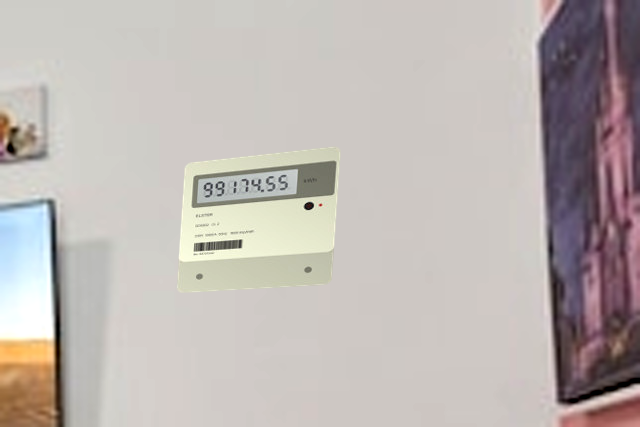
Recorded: 99174.55 kWh
